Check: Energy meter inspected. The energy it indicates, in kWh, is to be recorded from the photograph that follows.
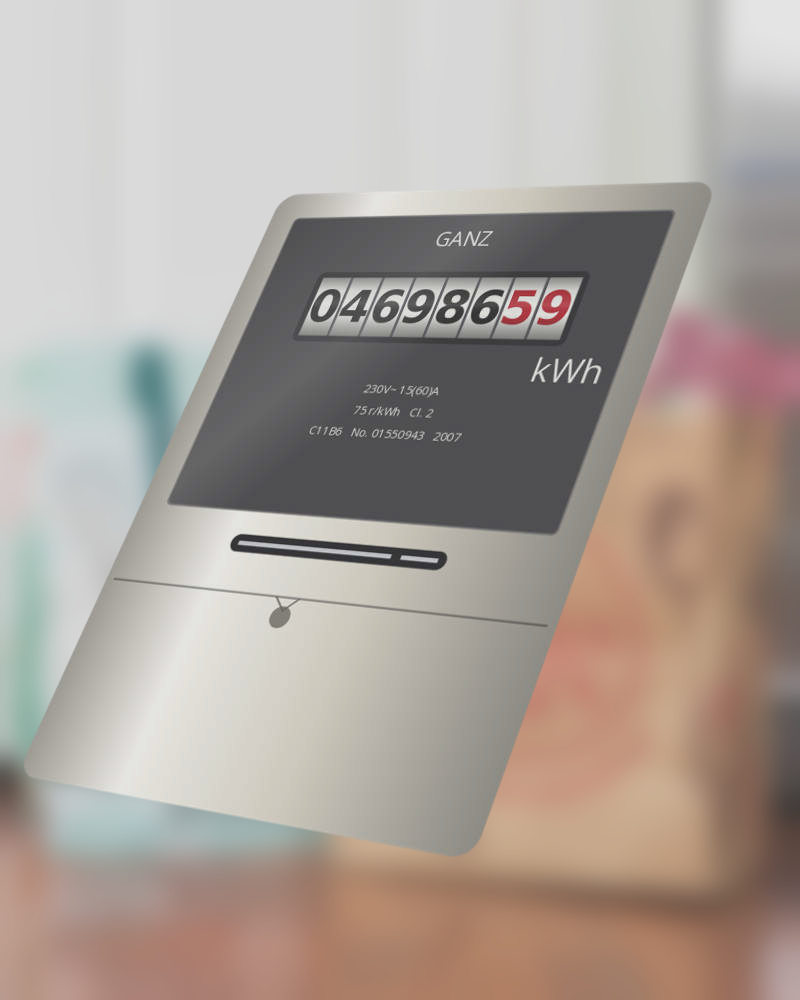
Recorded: 46986.59 kWh
